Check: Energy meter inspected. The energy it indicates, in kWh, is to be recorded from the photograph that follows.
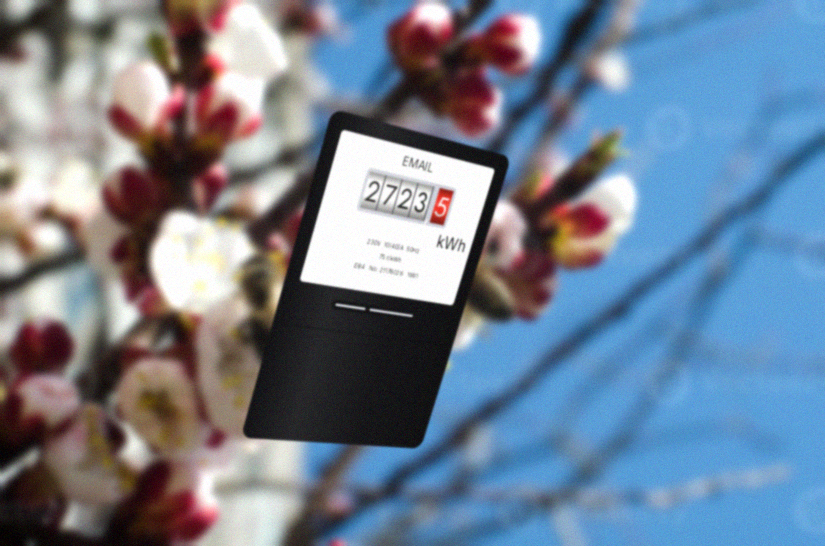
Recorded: 2723.5 kWh
